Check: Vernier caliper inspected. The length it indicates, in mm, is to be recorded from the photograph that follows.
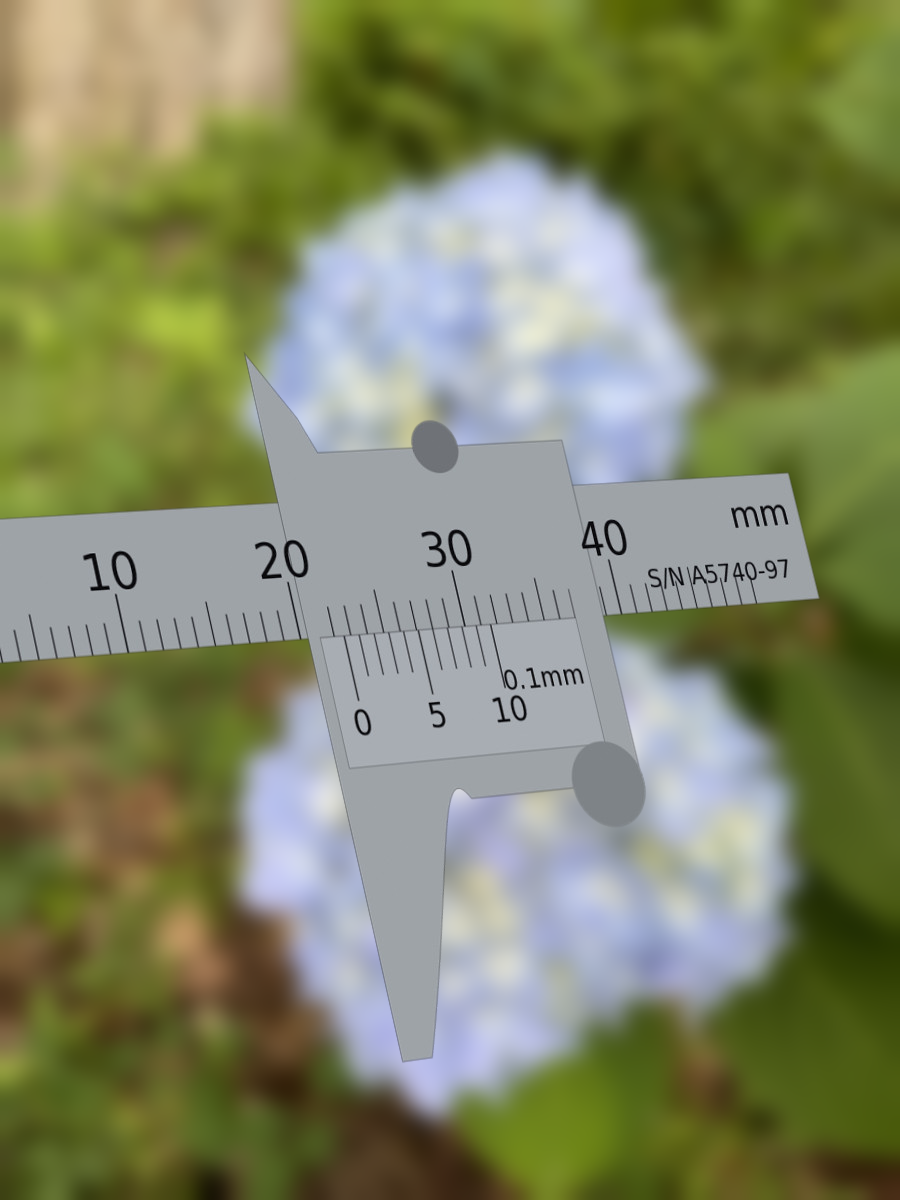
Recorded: 22.6 mm
